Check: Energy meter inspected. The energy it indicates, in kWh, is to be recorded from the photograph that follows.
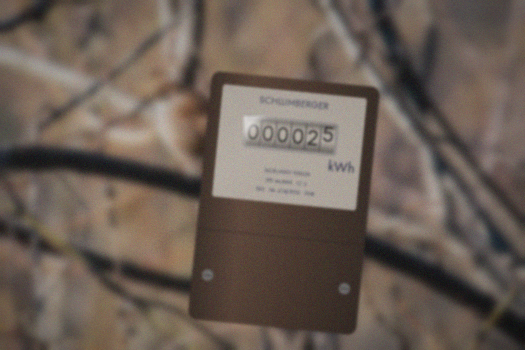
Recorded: 25 kWh
